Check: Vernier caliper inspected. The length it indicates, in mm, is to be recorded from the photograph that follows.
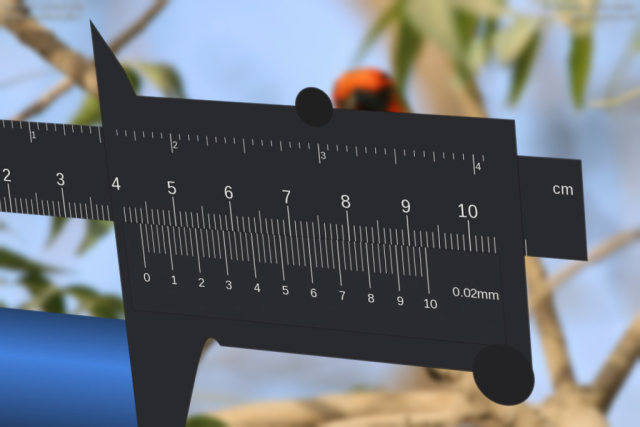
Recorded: 43.6 mm
